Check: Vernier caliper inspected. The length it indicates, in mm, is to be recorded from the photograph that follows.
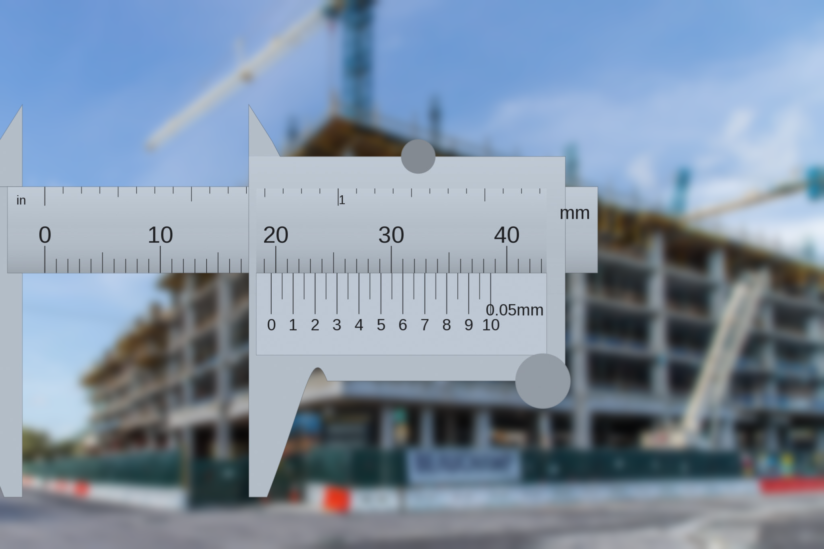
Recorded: 19.6 mm
